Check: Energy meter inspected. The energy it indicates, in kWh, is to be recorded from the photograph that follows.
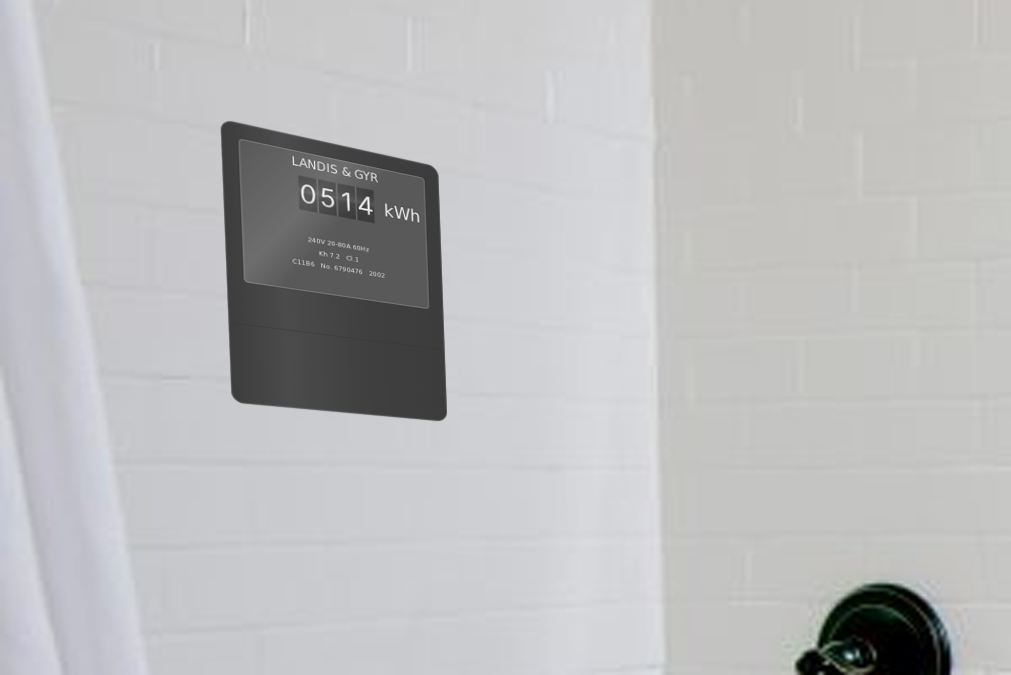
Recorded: 514 kWh
